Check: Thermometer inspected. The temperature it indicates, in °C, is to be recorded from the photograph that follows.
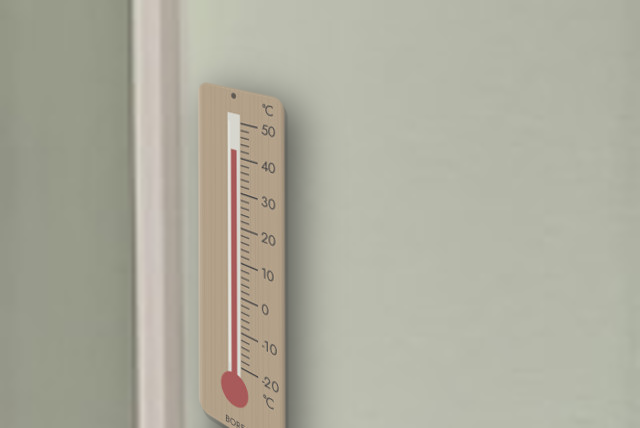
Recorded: 42 °C
